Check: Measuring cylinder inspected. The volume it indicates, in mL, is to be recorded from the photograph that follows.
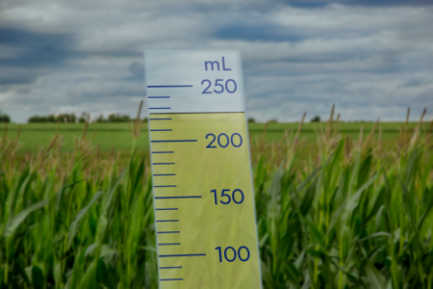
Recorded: 225 mL
